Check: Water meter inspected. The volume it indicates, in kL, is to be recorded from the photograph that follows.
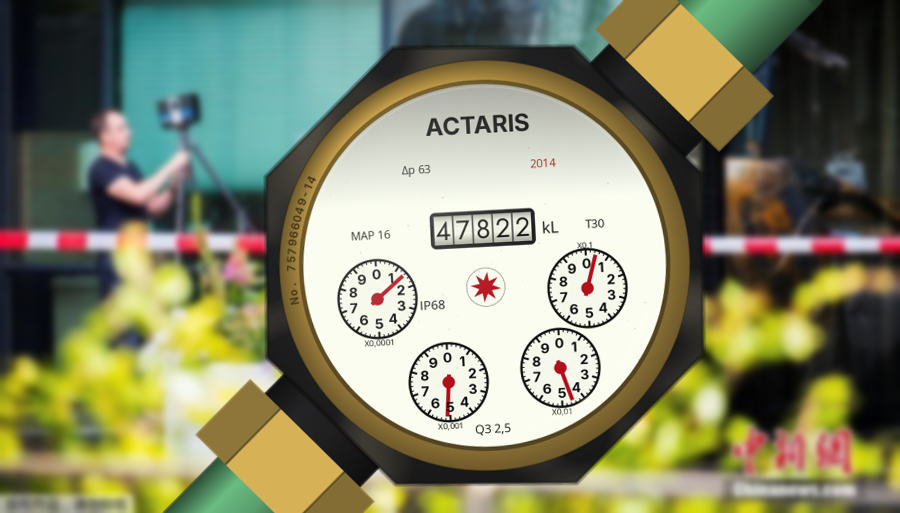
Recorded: 47822.0451 kL
